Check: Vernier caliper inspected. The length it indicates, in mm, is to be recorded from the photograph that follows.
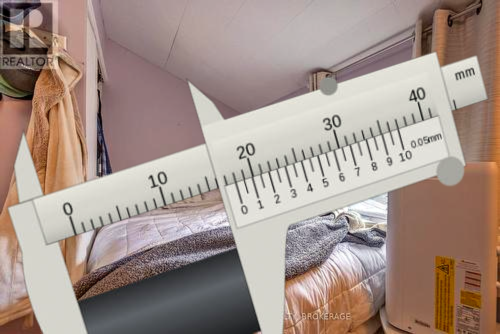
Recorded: 18.0 mm
